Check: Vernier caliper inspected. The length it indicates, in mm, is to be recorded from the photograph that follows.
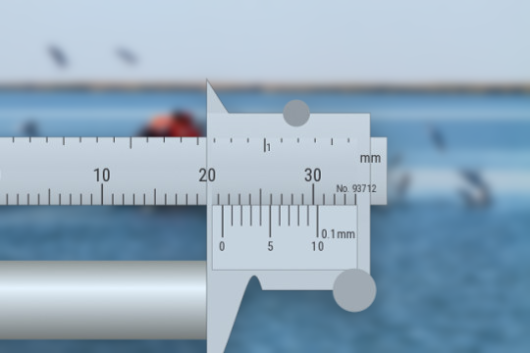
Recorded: 21.4 mm
